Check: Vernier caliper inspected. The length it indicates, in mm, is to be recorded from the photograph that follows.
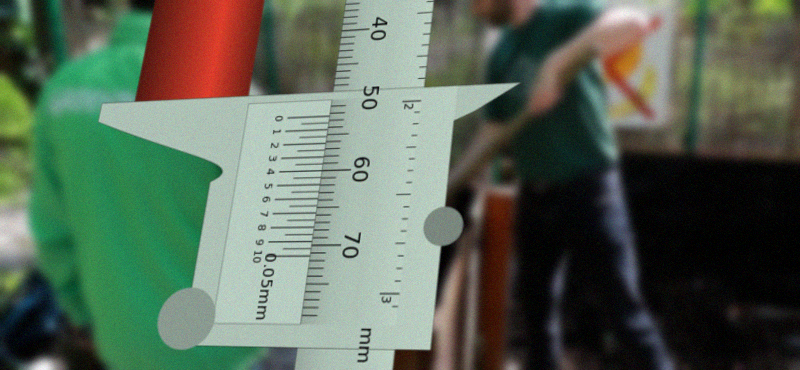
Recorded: 52.4 mm
